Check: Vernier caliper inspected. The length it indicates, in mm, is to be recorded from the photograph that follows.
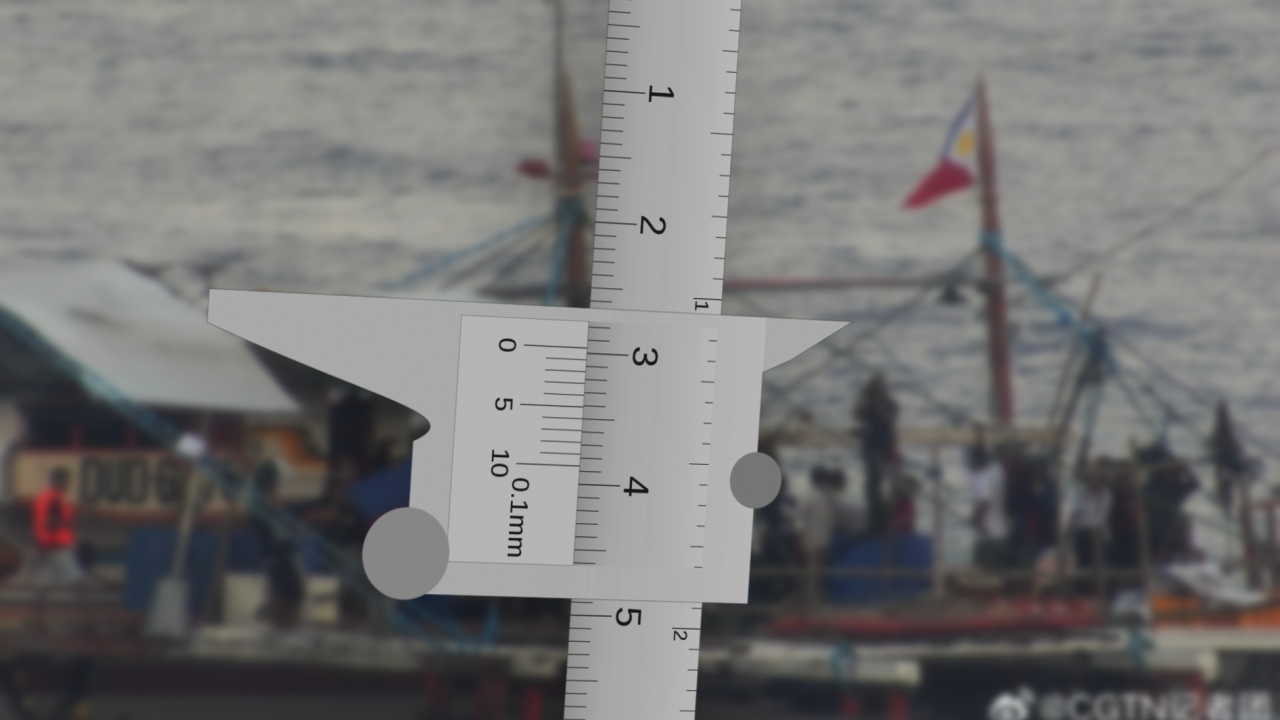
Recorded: 29.6 mm
